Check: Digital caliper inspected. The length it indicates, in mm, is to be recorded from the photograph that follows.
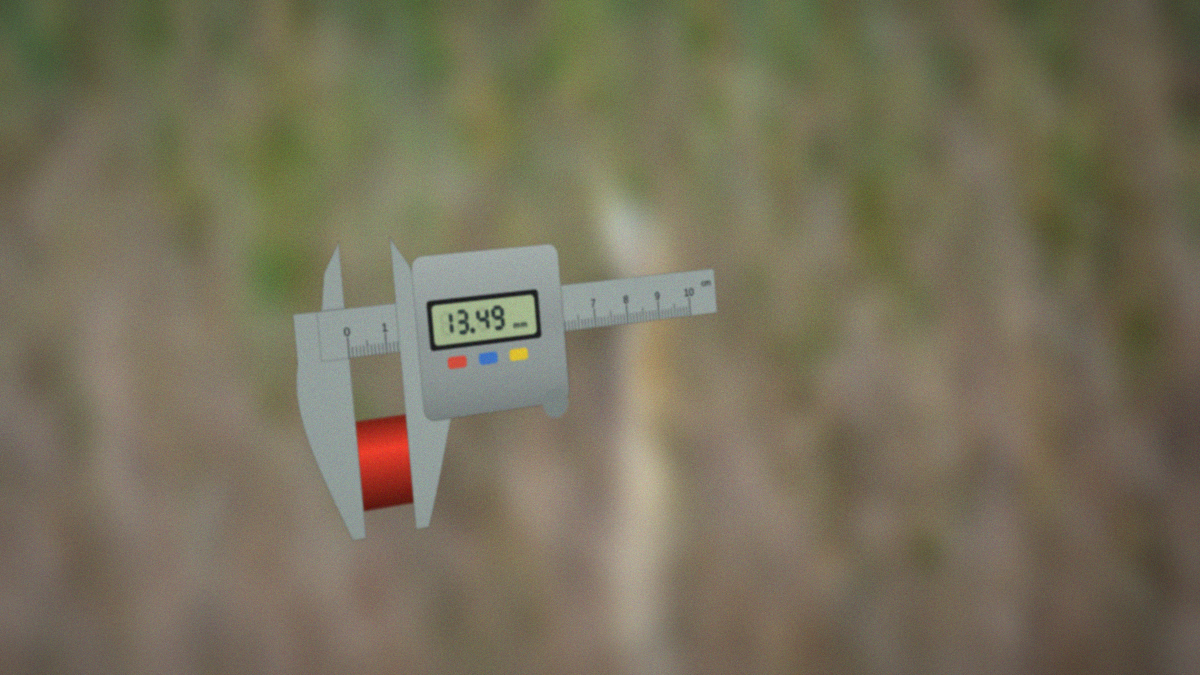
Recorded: 13.49 mm
